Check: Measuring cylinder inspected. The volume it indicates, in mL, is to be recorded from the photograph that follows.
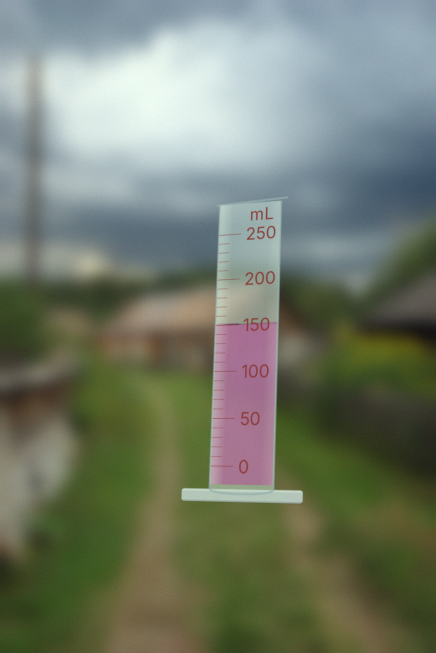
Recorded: 150 mL
